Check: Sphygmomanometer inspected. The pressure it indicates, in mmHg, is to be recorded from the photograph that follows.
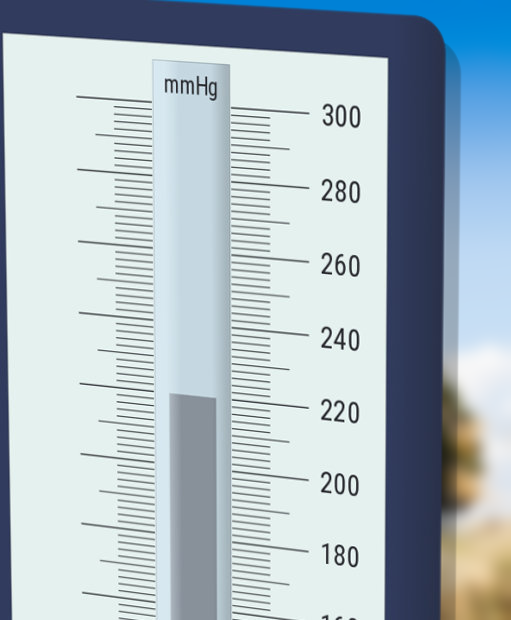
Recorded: 220 mmHg
